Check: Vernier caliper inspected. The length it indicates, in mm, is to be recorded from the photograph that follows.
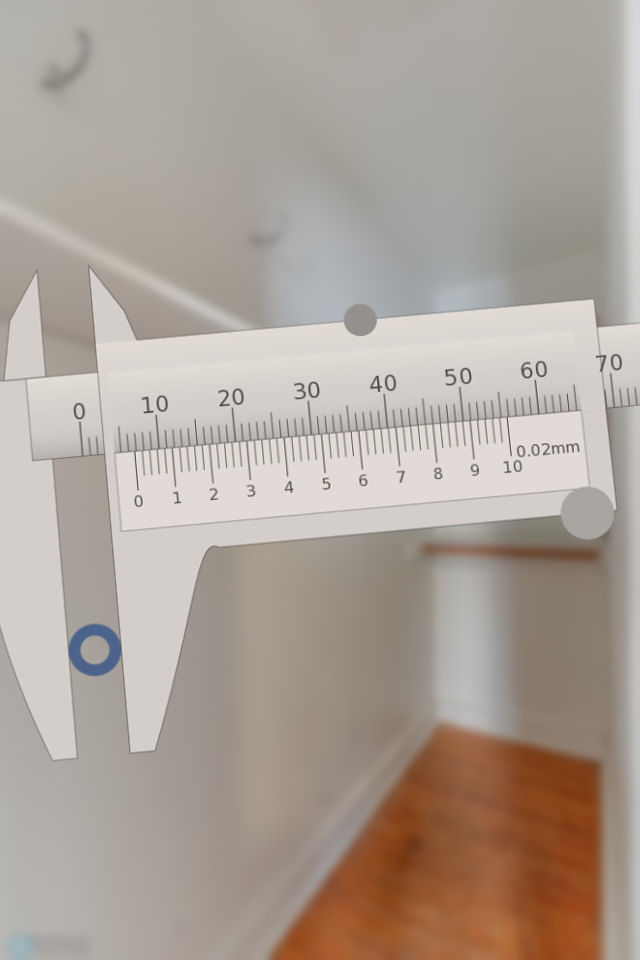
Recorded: 6.8 mm
